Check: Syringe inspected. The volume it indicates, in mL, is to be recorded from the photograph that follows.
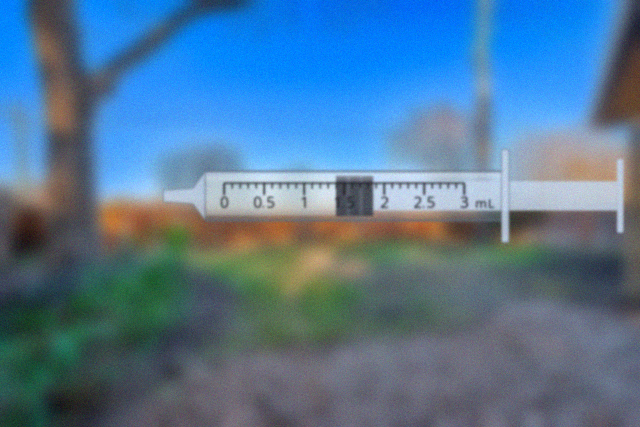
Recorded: 1.4 mL
